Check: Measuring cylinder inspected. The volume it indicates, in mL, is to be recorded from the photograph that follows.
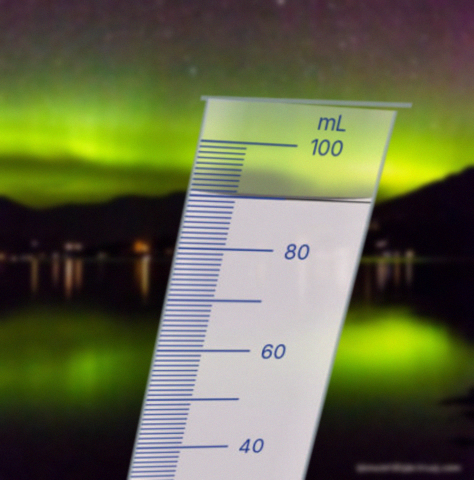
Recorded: 90 mL
